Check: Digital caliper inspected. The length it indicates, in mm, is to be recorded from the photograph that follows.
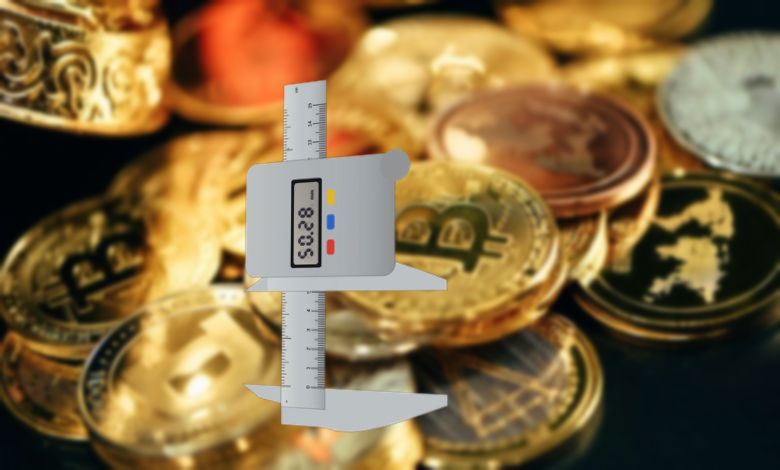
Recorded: 50.28 mm
